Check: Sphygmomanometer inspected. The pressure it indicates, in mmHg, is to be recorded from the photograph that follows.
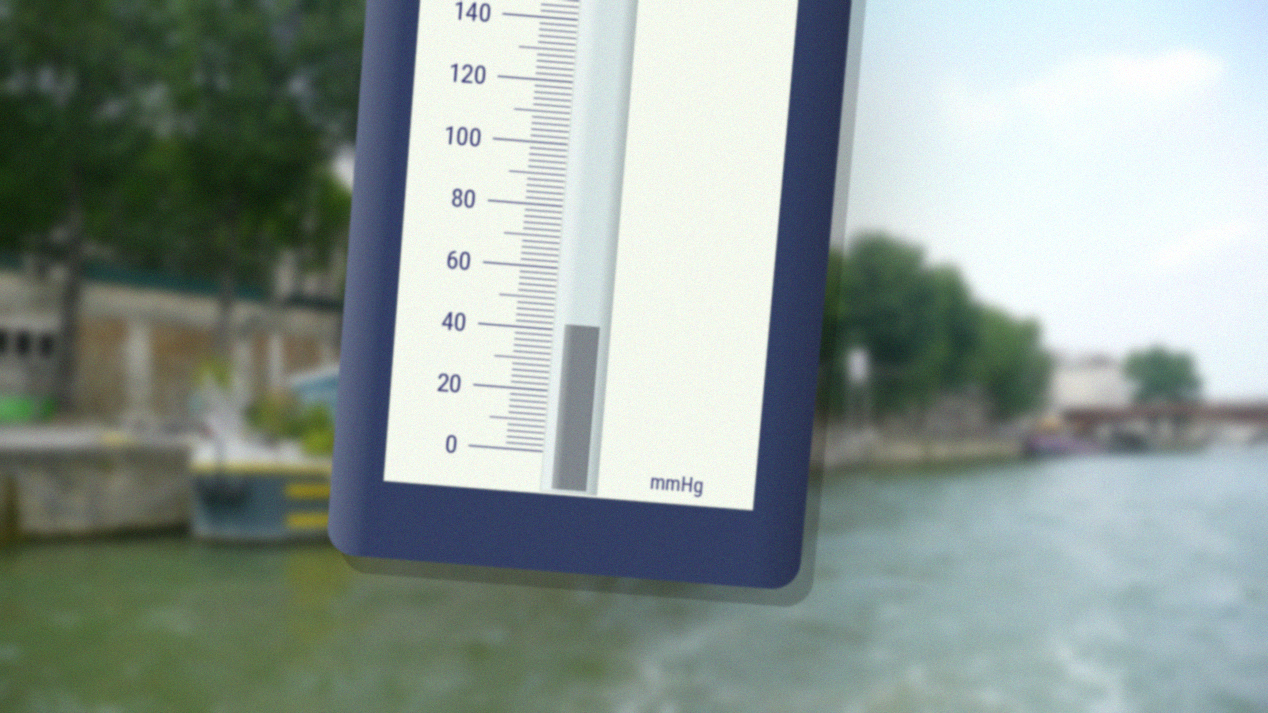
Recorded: 42 mmHg
